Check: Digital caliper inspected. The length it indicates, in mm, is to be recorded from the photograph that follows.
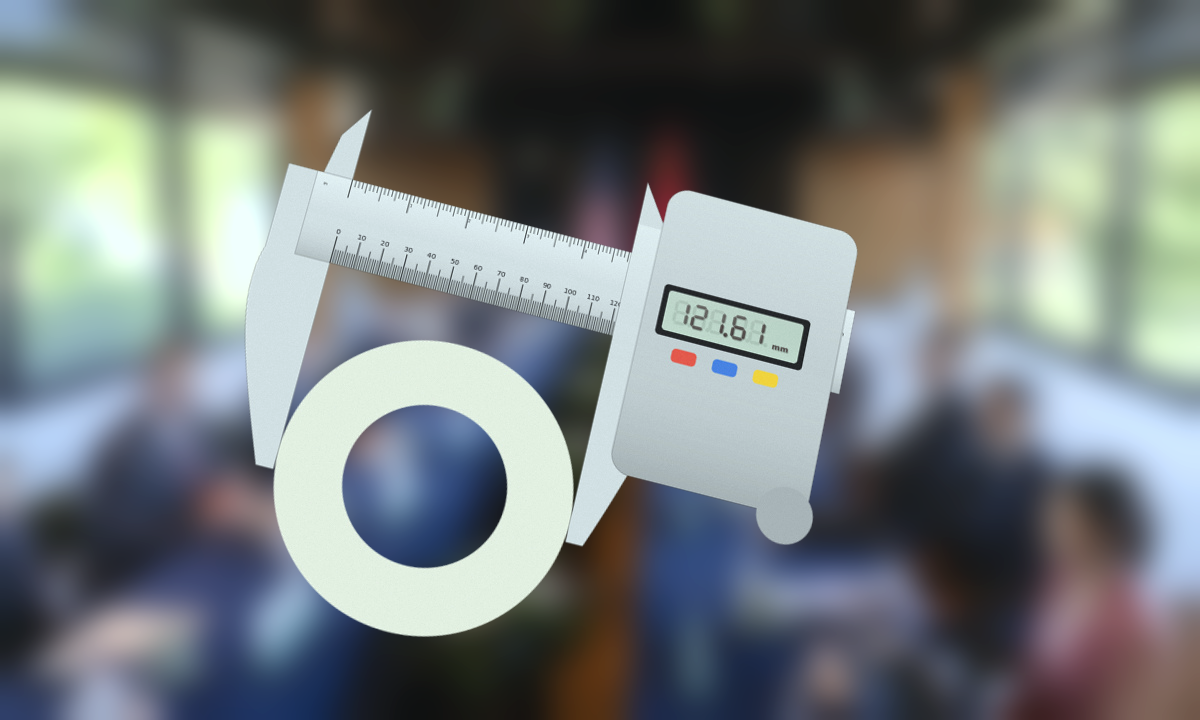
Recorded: 121.61 mm
